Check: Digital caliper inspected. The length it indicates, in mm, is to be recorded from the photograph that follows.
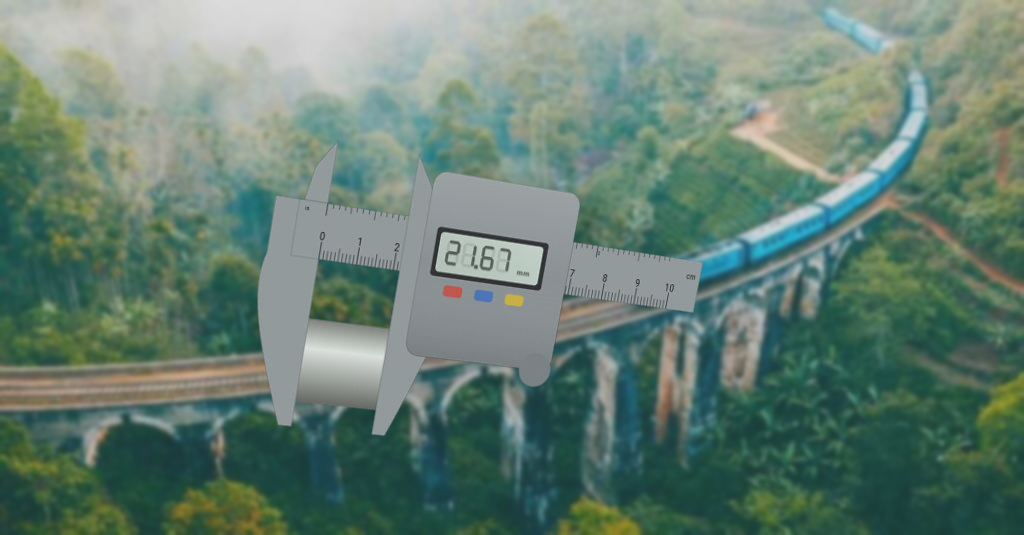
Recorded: 21.67 mm
